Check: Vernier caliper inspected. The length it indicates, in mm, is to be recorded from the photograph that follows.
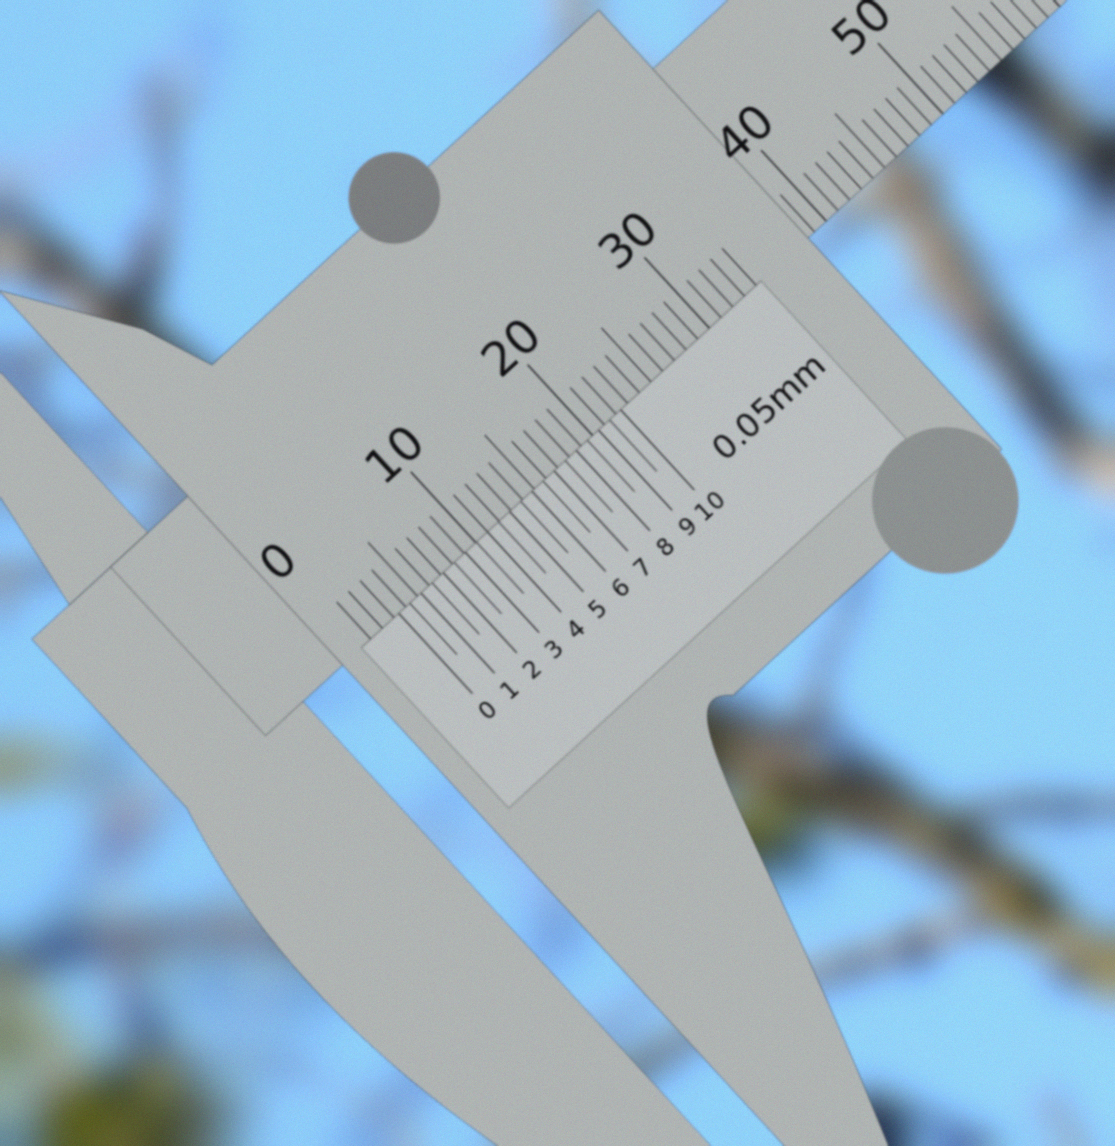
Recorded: 3.4 mm
